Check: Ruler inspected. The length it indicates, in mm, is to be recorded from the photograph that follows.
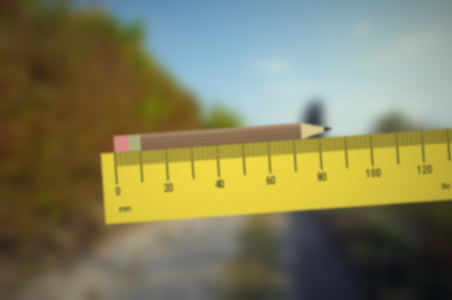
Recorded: 85 mm
